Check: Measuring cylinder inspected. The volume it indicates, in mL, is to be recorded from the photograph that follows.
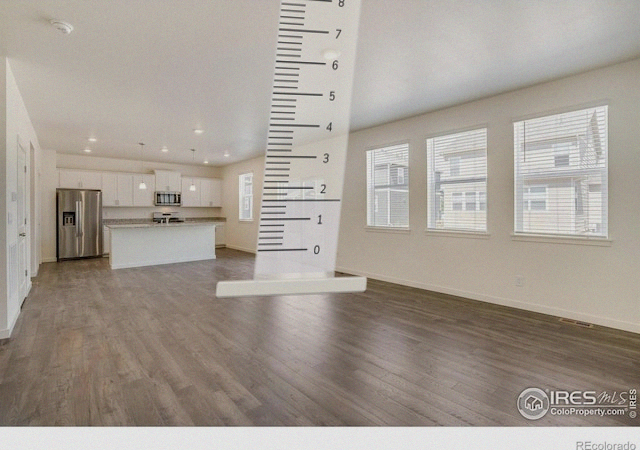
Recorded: 1.6 mL
